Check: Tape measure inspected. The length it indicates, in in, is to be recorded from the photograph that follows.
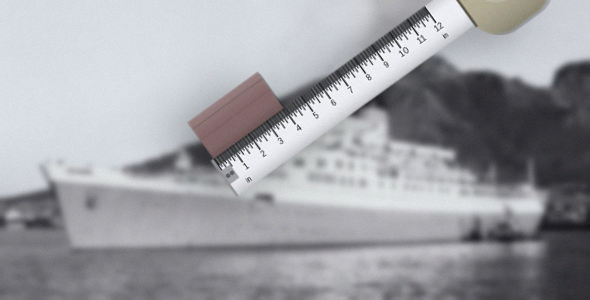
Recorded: 4 in
